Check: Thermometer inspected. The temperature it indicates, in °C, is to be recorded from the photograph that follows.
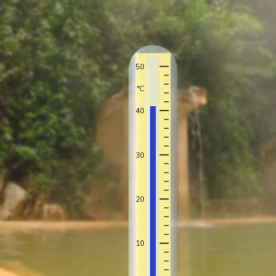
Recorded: 41 °C
